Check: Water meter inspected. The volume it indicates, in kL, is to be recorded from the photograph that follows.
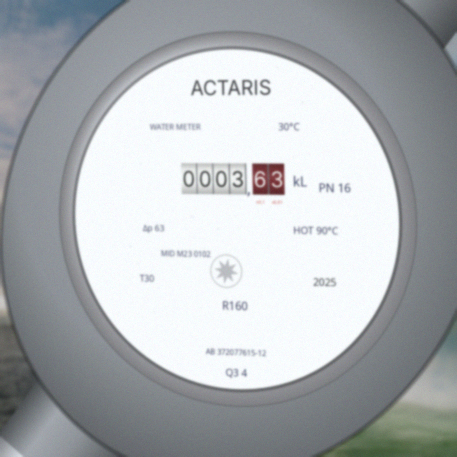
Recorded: 3.63 kL
